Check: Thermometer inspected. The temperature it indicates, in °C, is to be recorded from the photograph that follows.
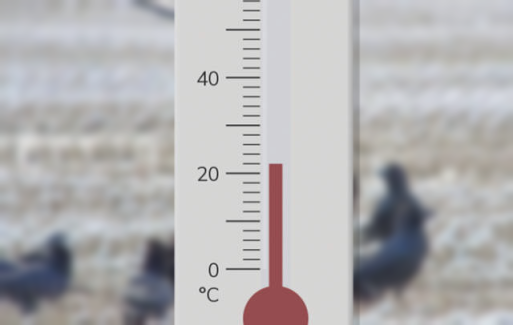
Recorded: 22 °C
